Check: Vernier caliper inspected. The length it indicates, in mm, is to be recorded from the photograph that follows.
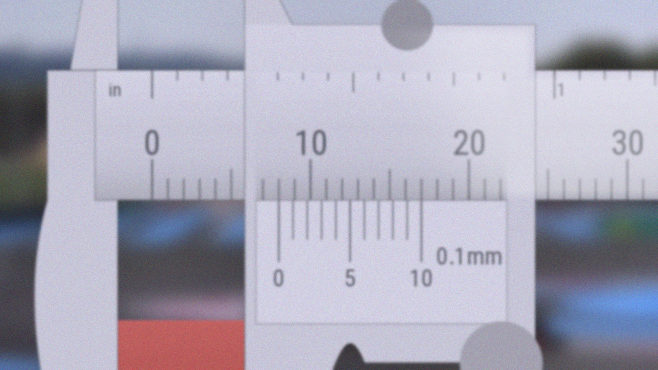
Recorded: 8.0 mm
